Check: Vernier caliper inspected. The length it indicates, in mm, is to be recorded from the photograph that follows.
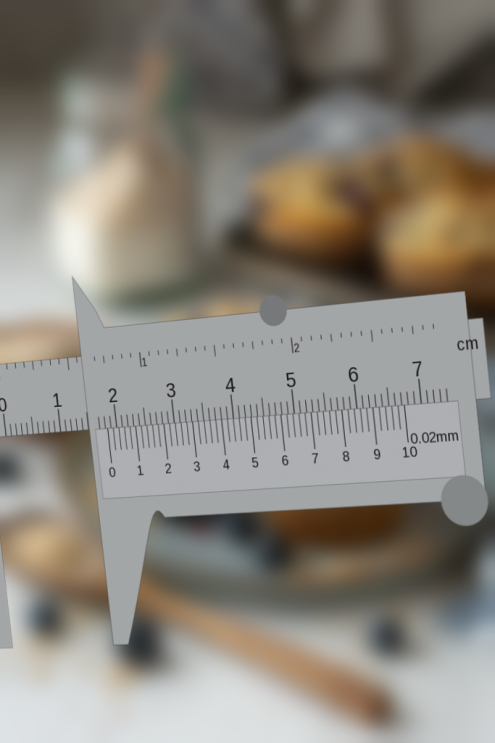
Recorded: 18.4 mm
